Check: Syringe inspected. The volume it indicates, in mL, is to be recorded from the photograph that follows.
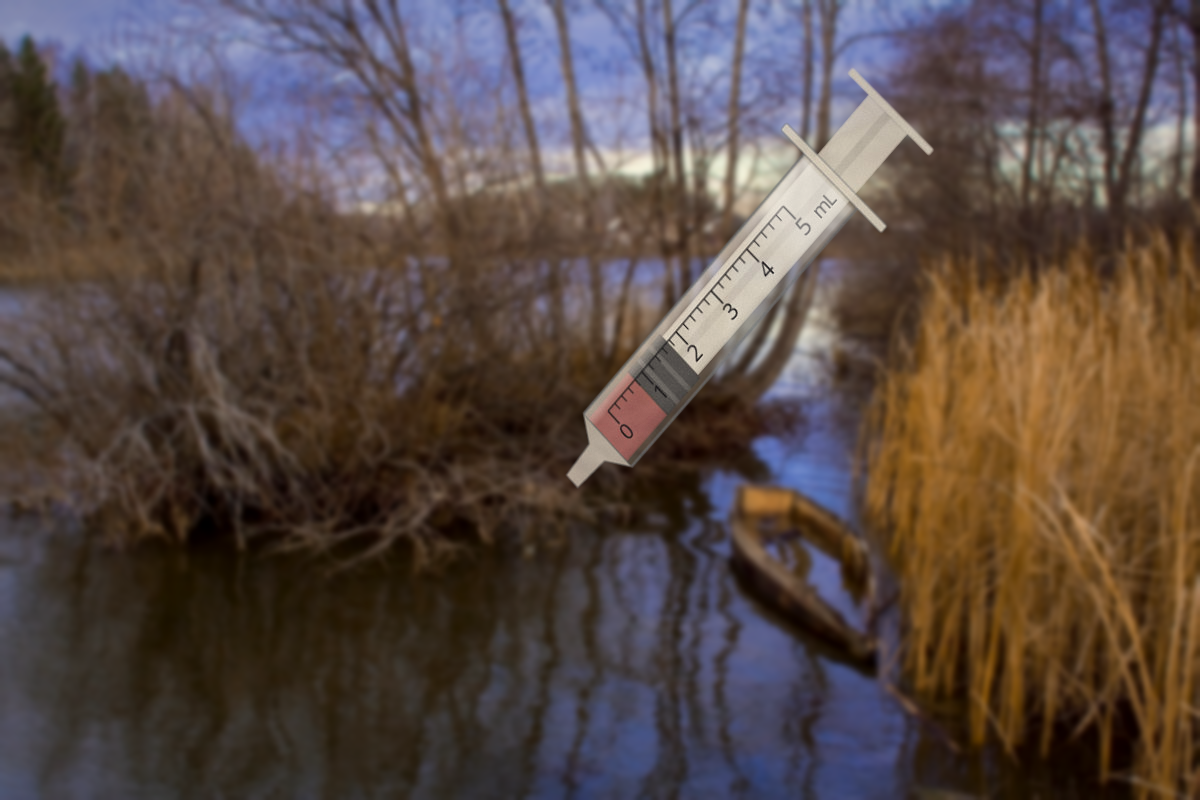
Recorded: 0.8 mL
